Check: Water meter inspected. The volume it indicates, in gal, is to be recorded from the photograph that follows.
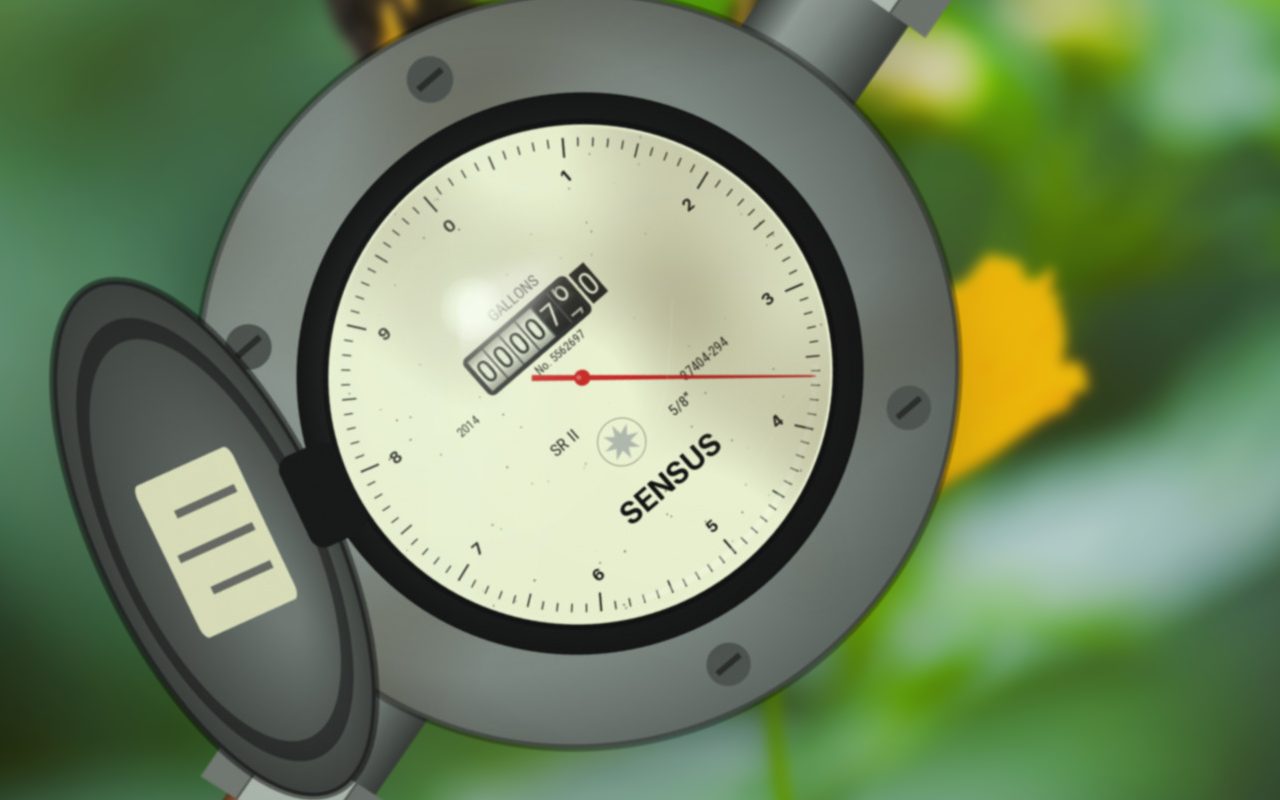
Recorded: 763.6 gal
